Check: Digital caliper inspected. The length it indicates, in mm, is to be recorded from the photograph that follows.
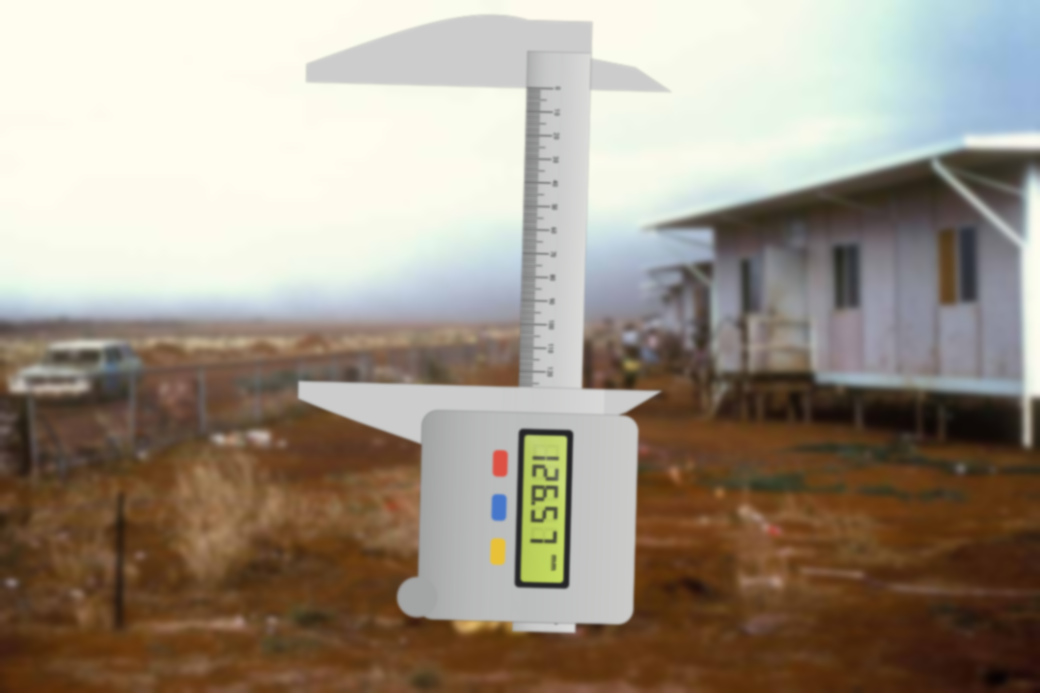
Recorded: 126.57 mm
